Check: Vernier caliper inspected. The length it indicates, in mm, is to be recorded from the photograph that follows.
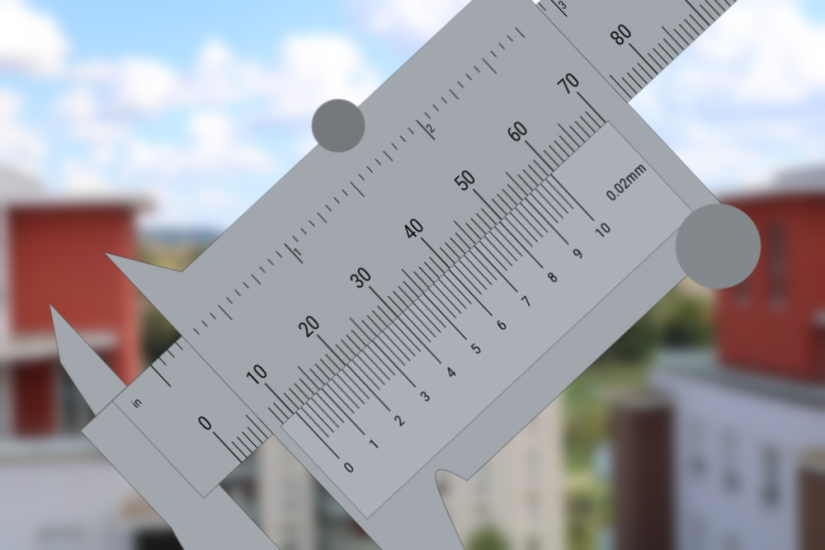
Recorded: 10.4 mm
